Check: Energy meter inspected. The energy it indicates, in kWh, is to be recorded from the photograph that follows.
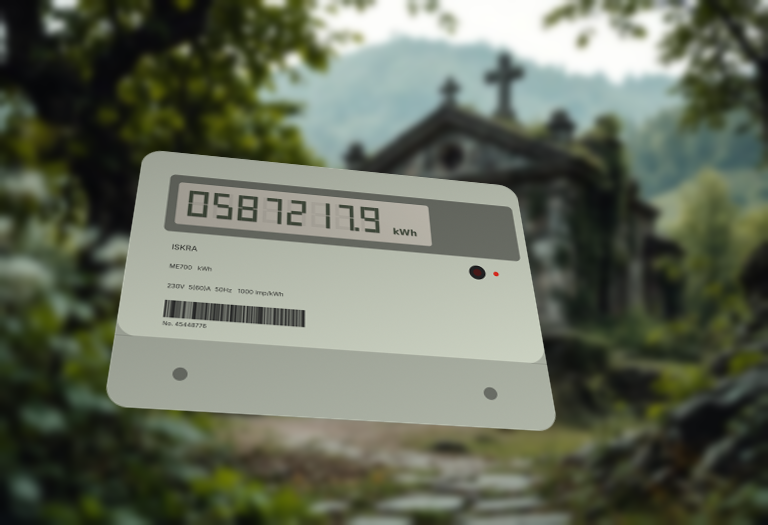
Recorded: 587217.9 kWh
